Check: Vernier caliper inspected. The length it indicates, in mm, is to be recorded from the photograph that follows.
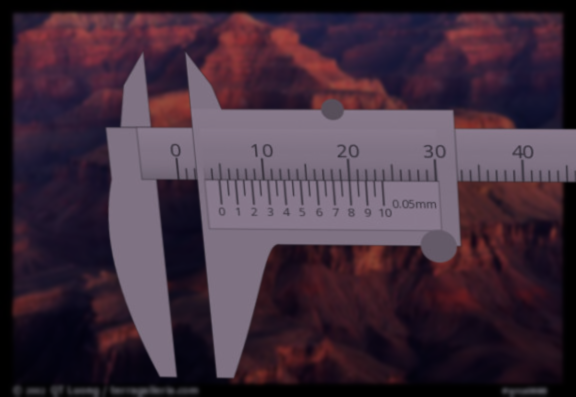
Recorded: 4.8 mm
